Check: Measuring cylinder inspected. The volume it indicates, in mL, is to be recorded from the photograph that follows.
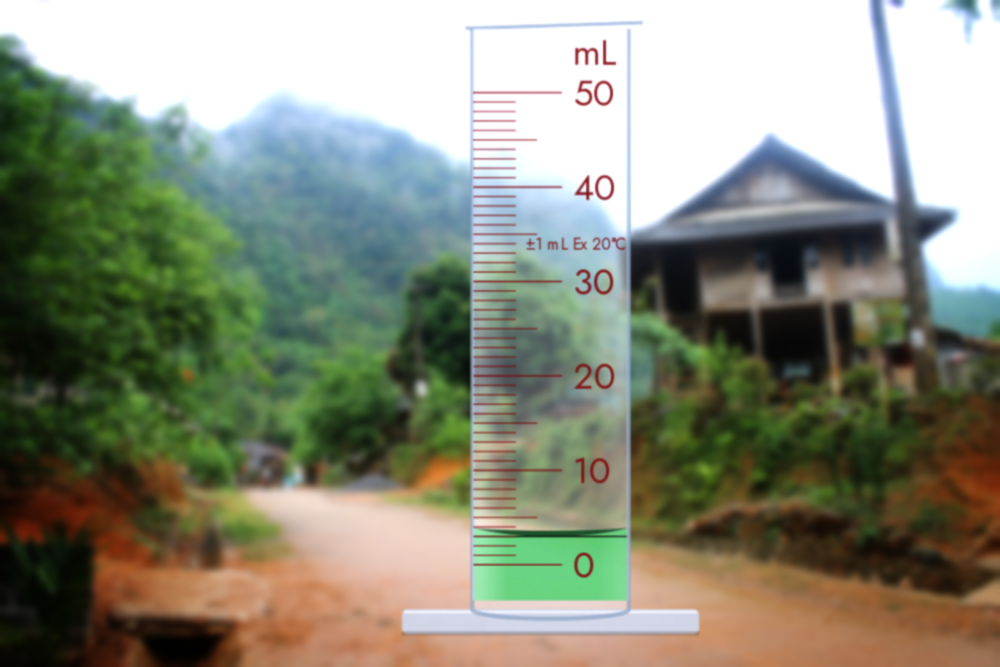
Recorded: 3 mL
